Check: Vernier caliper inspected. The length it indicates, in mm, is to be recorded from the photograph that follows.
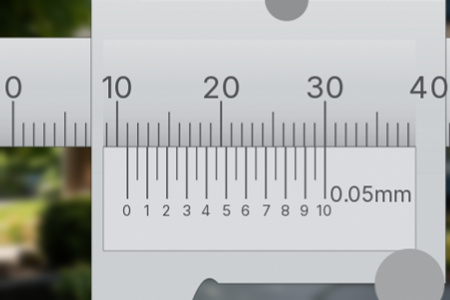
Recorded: 11.0 mm
